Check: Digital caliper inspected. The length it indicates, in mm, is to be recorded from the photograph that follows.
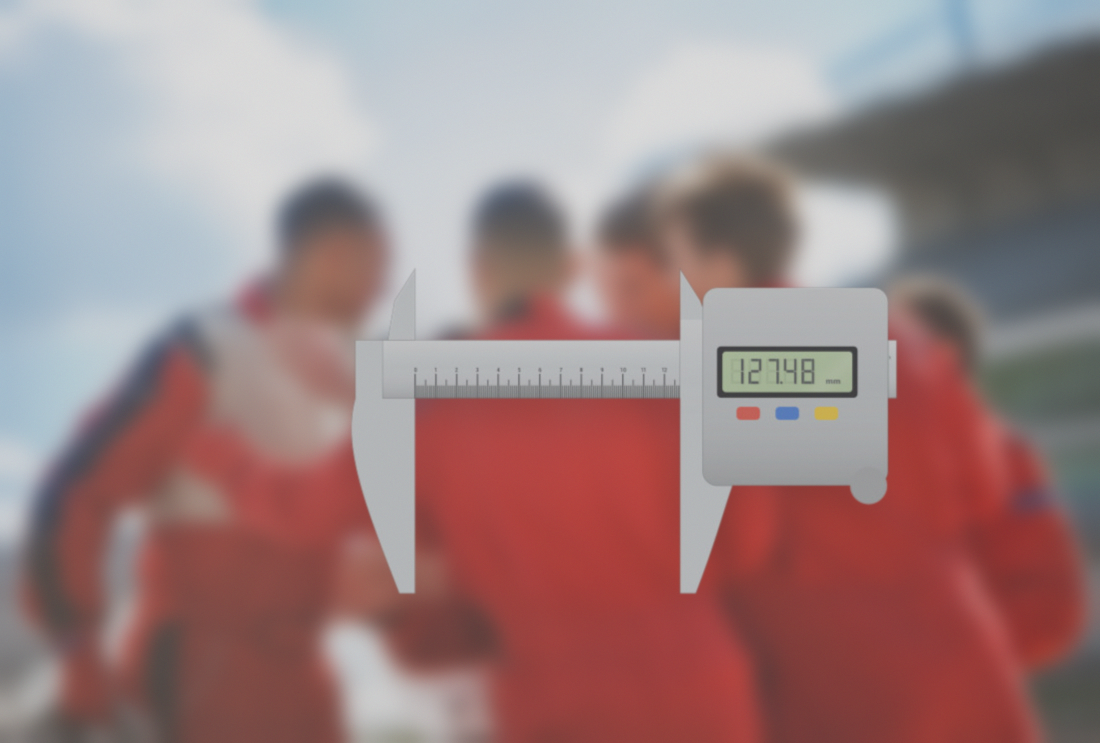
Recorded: 127.48 mm
